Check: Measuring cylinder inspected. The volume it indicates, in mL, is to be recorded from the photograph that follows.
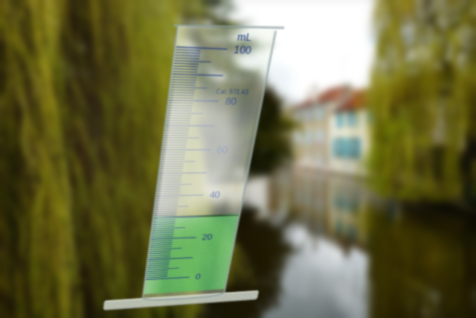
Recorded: 30 mL
